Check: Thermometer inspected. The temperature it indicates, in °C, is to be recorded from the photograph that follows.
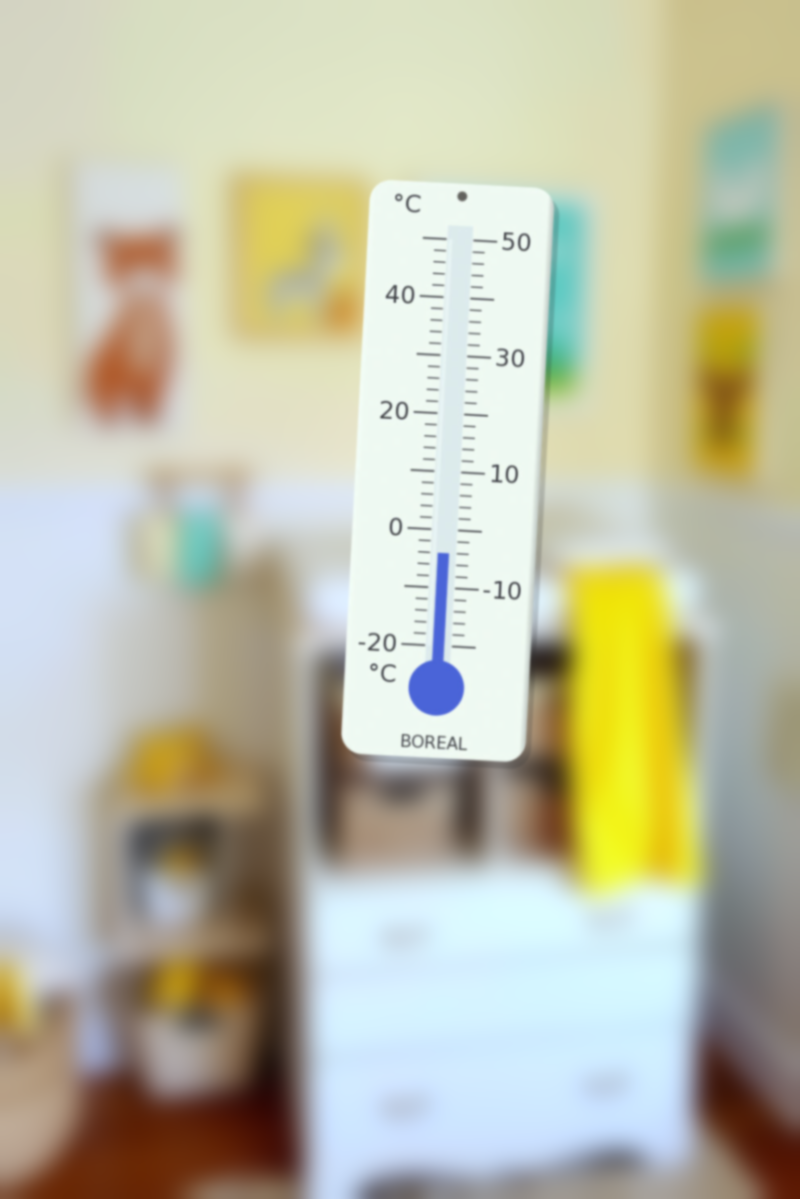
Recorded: -4 °C
